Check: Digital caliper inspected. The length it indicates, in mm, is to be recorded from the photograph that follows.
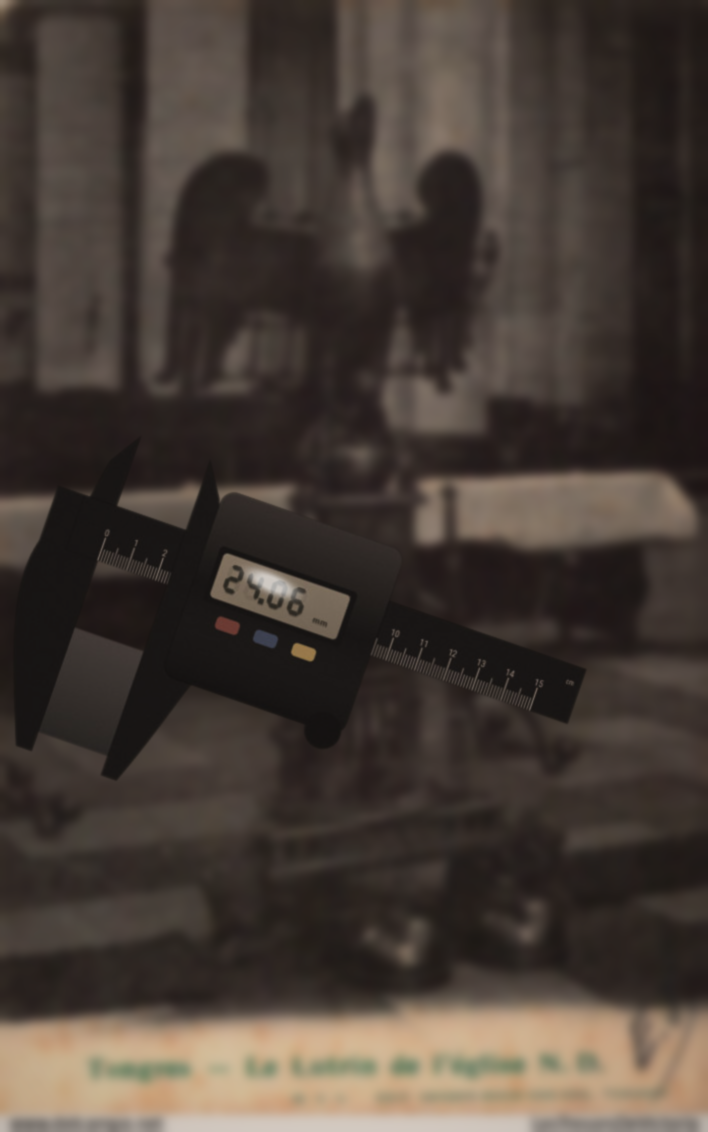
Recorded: 24.06 mm
